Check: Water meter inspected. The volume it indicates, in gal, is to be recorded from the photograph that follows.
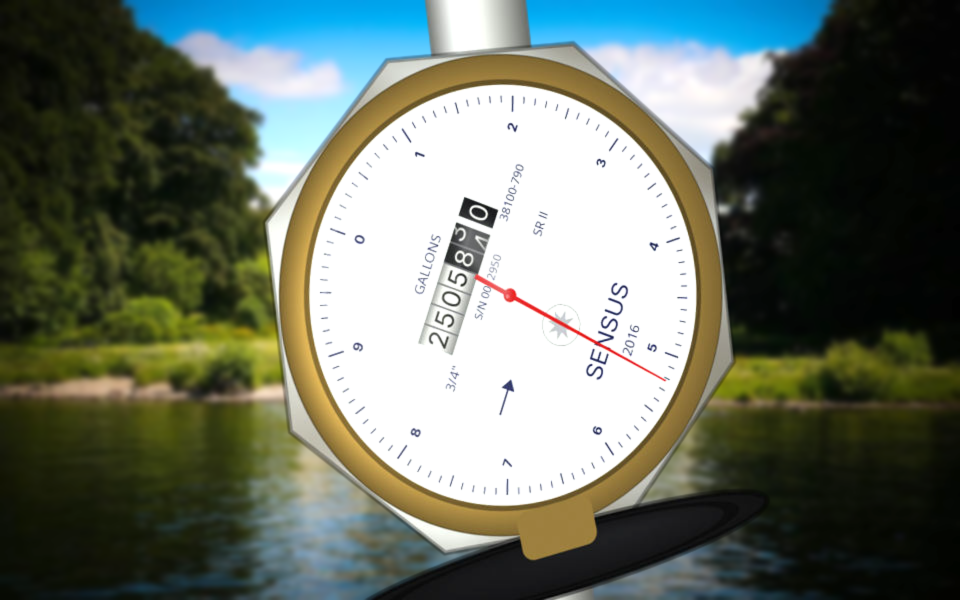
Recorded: 2505835.2 gal
